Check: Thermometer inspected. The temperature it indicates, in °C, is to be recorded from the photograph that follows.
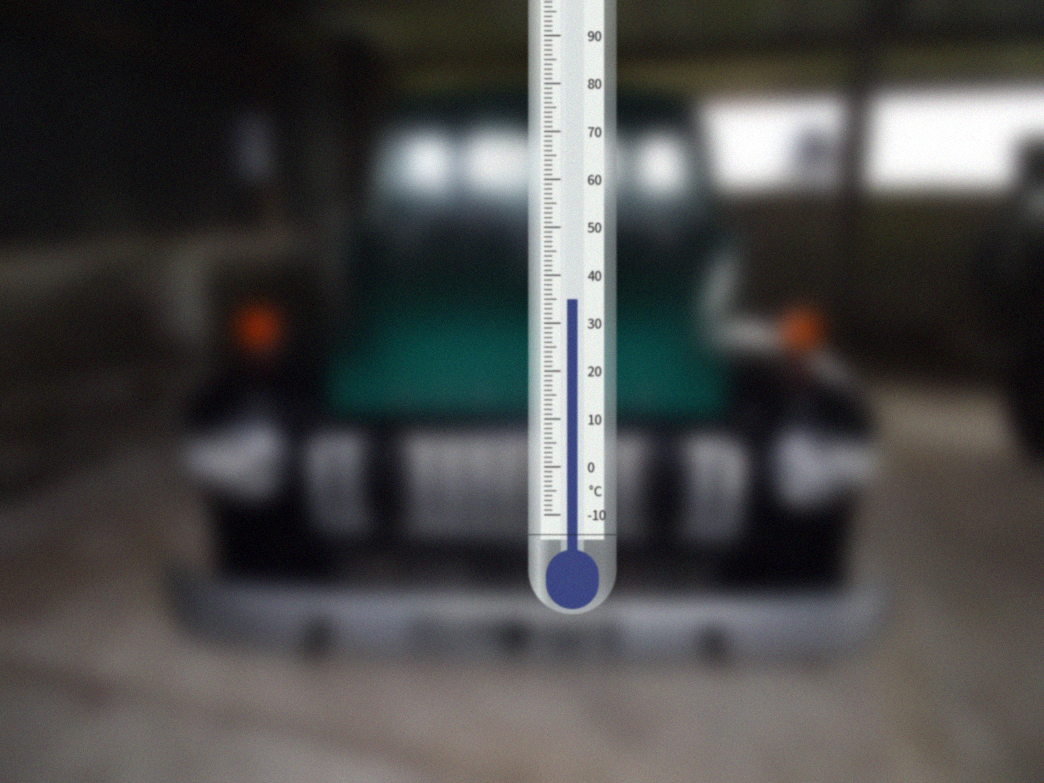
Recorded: 35 °C
